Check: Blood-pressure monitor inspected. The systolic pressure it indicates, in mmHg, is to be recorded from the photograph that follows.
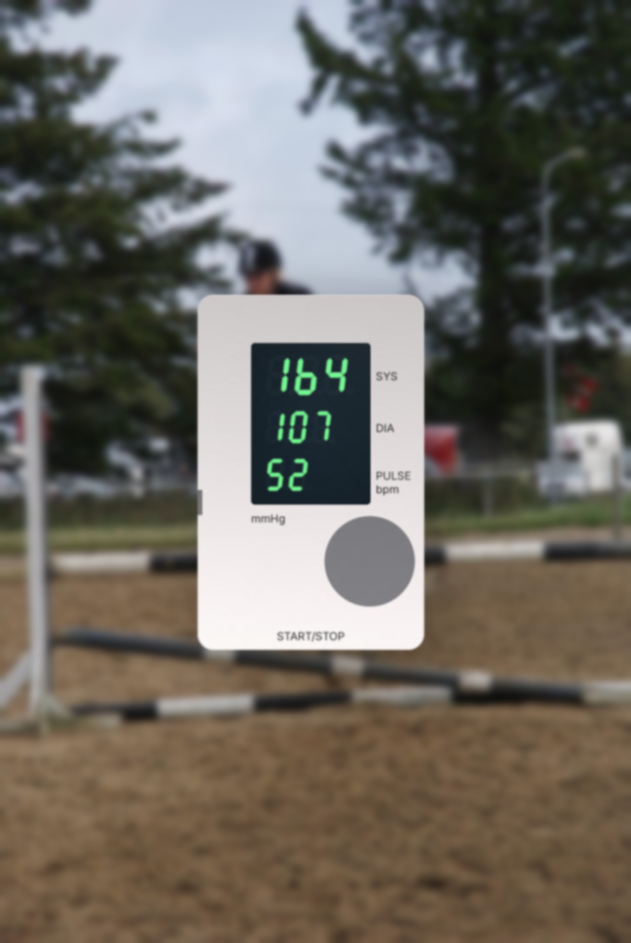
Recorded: 164 mmHg
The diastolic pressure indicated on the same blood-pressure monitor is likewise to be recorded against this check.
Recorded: 107 mmHg
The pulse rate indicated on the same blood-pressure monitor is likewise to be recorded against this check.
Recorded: 52 bpm
